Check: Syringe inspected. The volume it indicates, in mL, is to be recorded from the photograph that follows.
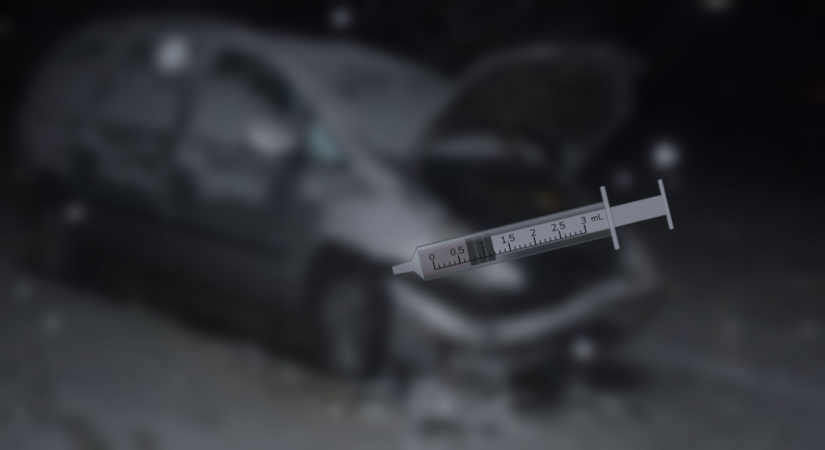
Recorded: 0.7 mL
